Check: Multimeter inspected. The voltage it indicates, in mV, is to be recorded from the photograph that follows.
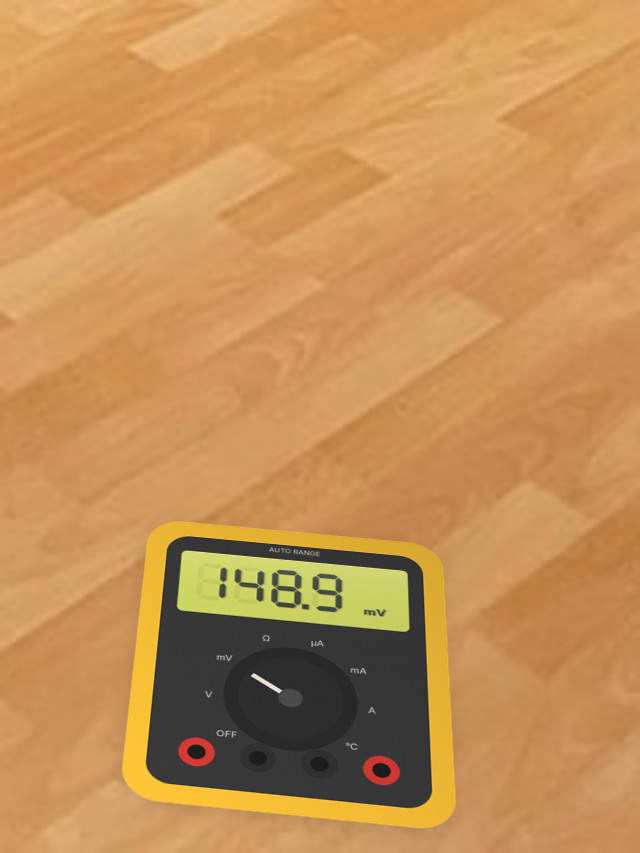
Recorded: 148.9 mV
